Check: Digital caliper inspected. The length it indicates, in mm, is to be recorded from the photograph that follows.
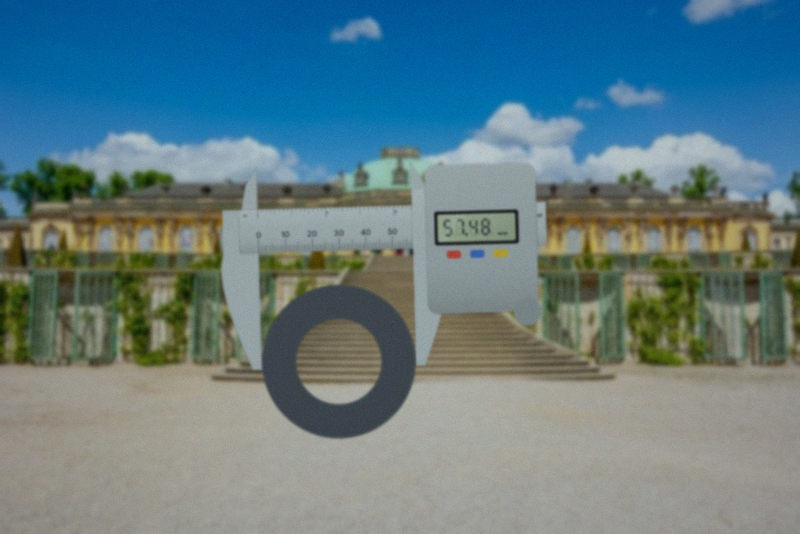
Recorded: 57.48 mm
